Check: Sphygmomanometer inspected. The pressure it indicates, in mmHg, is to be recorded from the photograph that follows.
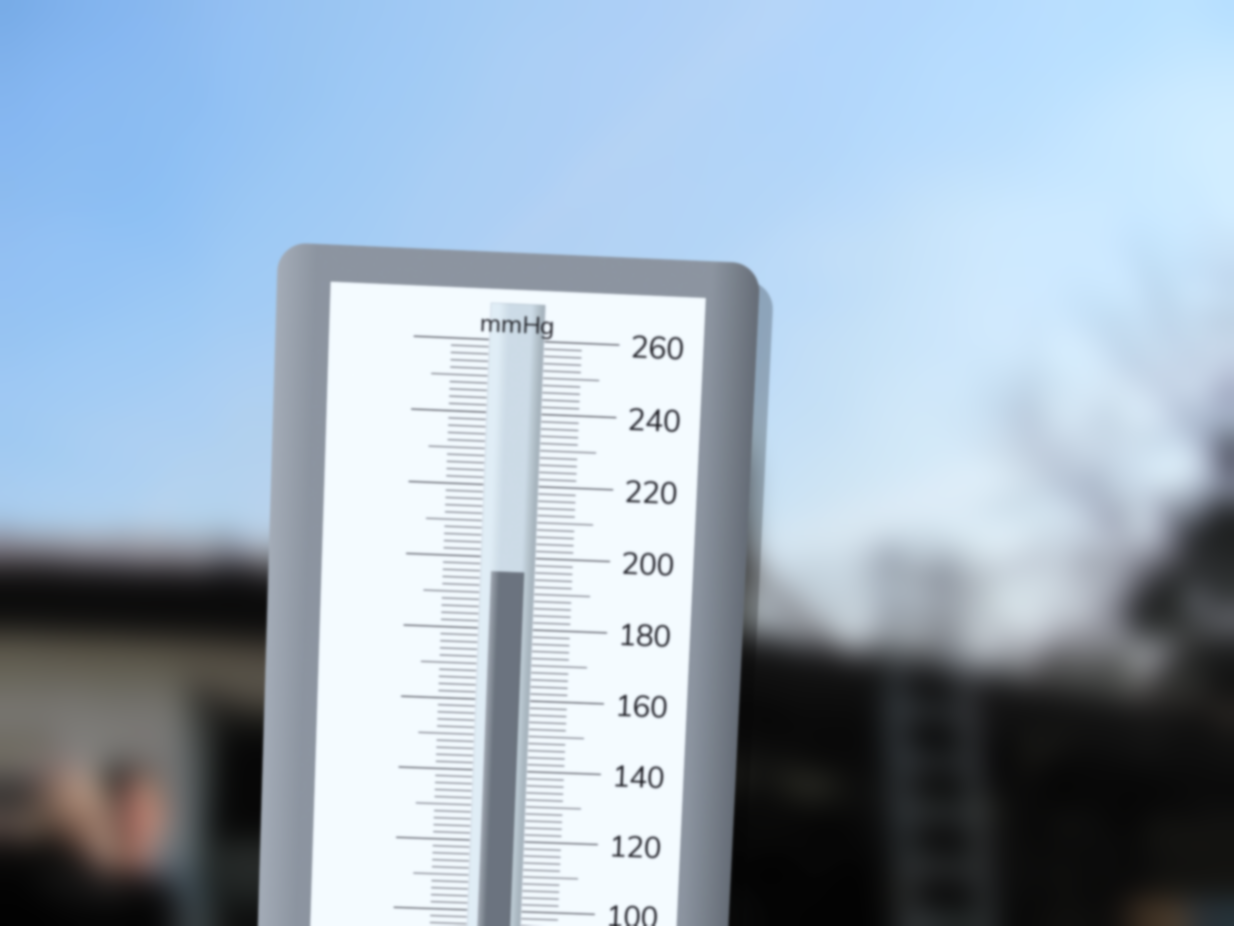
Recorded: 196 mmHg
